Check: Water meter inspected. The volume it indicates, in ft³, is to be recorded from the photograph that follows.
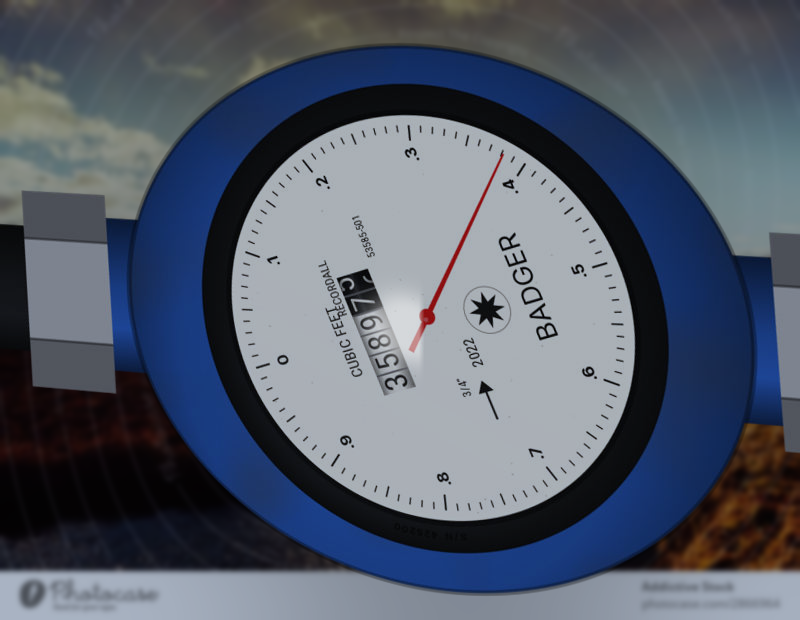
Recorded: 358975.38 ft³
